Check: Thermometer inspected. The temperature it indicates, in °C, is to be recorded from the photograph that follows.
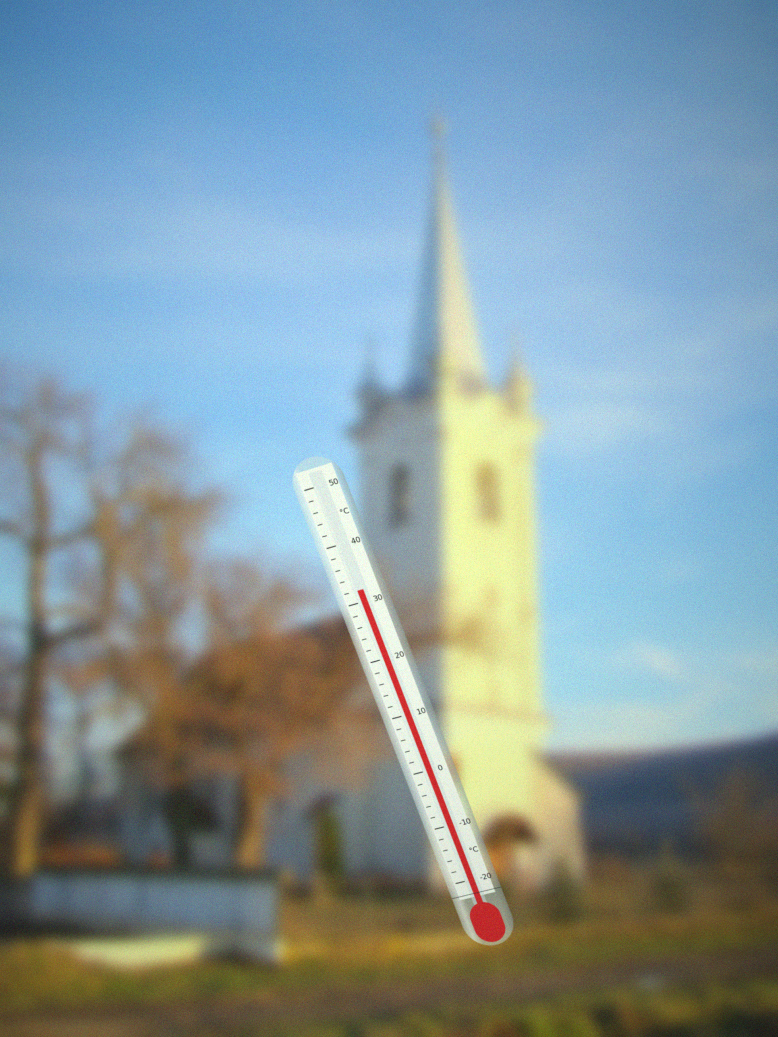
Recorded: 32 °C
